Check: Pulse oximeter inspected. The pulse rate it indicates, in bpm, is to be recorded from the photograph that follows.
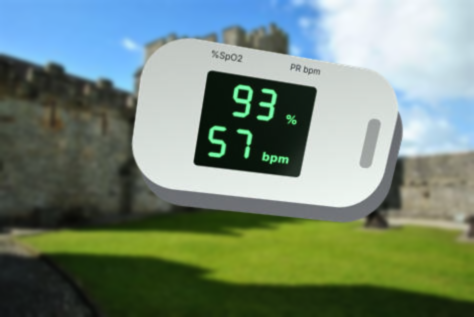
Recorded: 57 bpm
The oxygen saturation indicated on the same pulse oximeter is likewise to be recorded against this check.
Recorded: 93 %
